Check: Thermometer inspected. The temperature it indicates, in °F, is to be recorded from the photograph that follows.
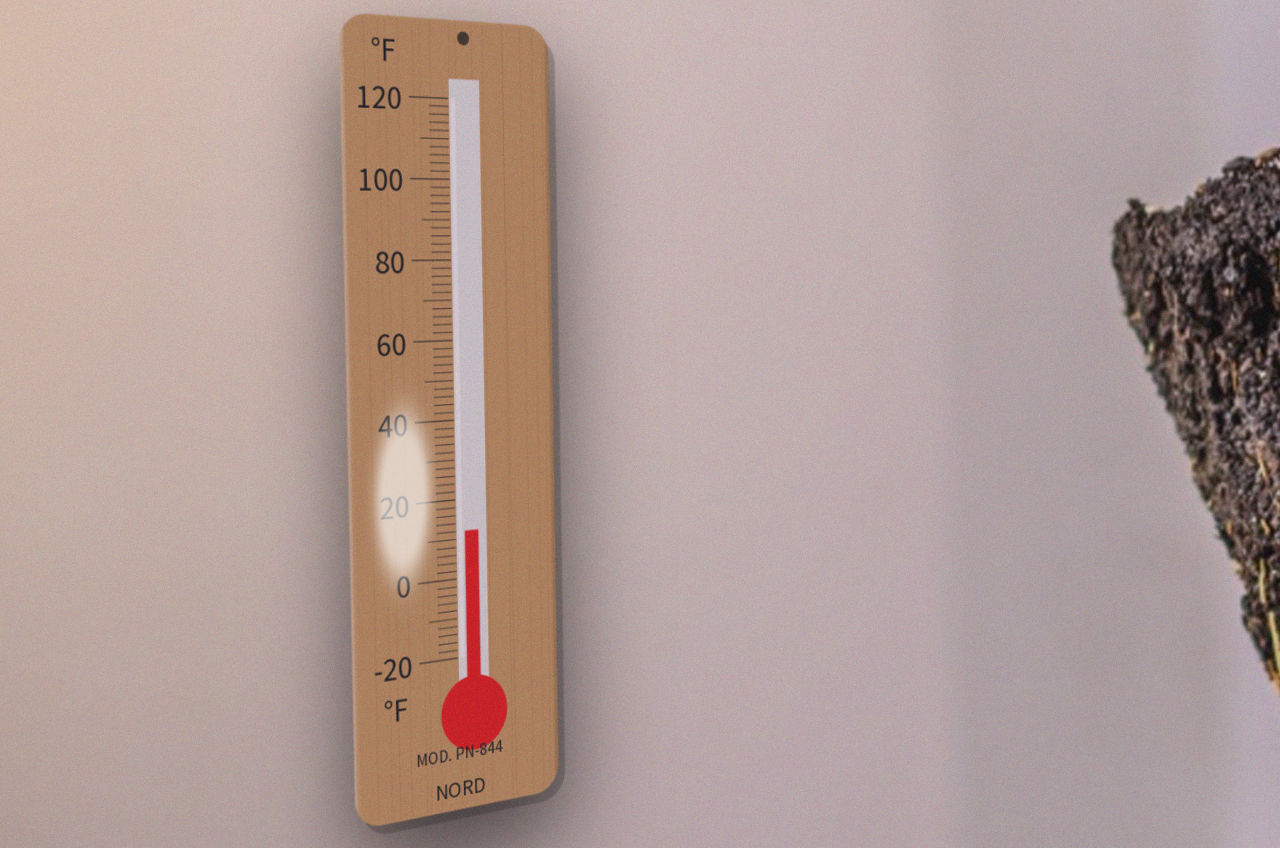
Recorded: 12 °F
